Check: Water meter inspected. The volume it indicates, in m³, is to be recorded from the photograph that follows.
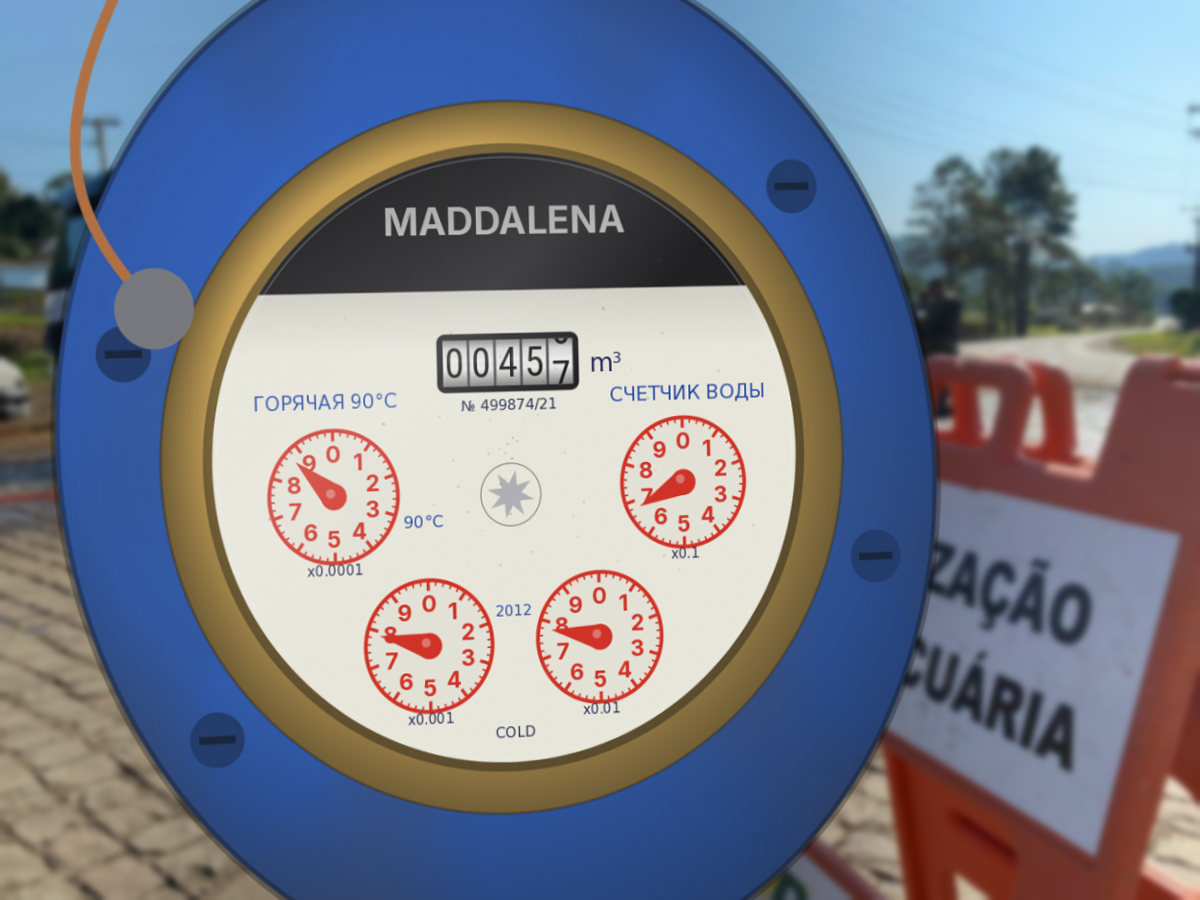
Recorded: 456.6778 m³
